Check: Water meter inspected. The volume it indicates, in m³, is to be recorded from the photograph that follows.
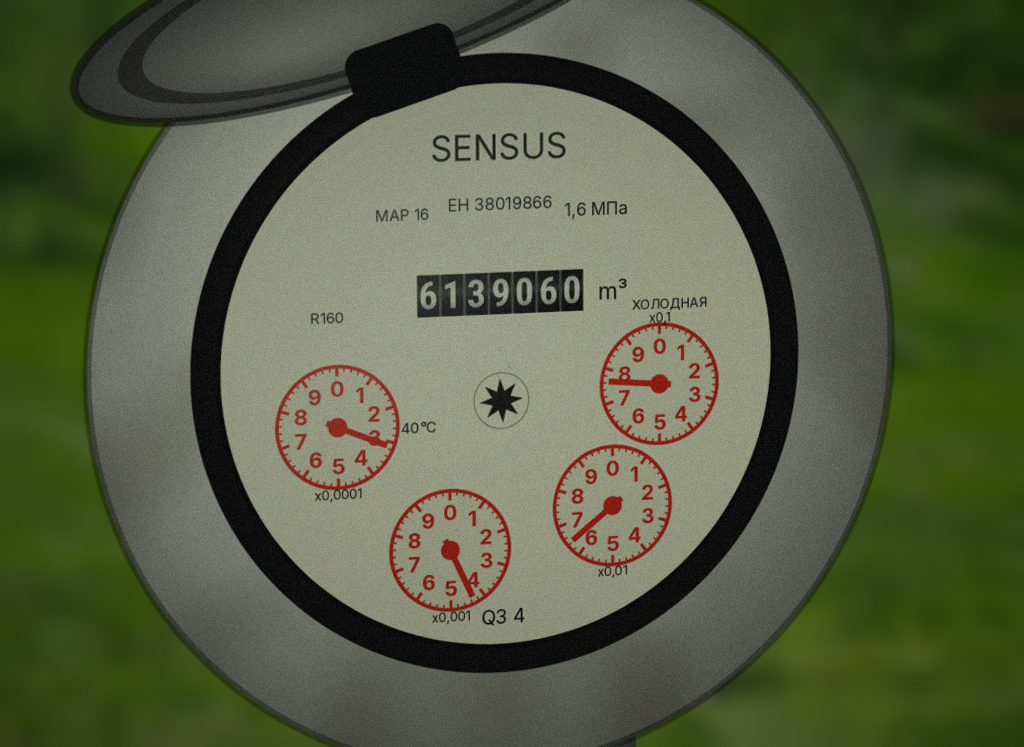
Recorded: 6139060.7643 m³
